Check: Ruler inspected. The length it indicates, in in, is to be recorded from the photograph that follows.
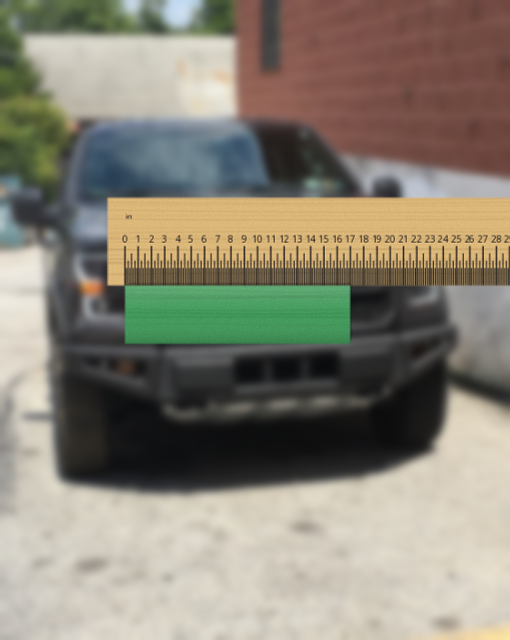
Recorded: 17 in
